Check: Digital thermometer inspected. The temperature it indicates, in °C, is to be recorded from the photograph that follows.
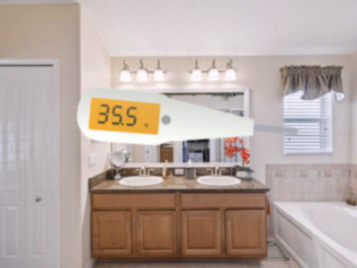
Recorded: 35.5 °C
